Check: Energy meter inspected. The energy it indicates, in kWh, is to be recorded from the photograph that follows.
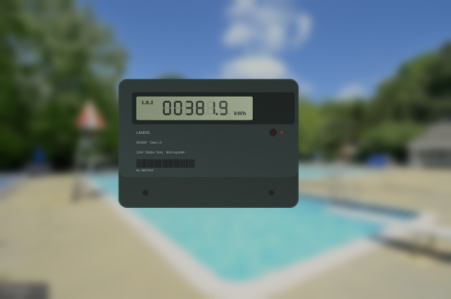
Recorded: 381.9 kWh
